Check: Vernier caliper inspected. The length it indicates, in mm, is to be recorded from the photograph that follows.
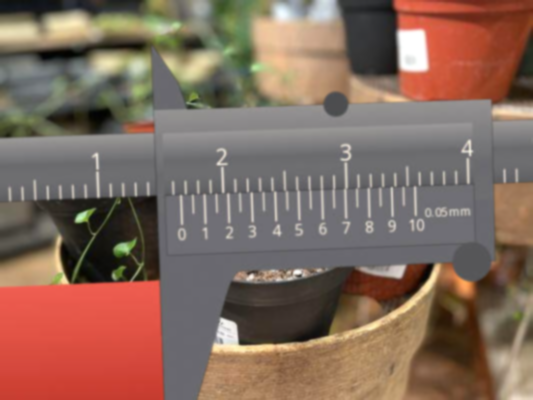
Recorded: 16.6 mm
